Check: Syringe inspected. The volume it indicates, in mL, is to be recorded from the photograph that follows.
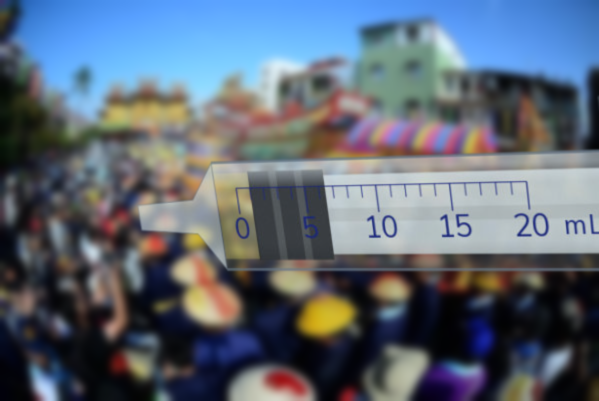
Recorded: 1 mL
